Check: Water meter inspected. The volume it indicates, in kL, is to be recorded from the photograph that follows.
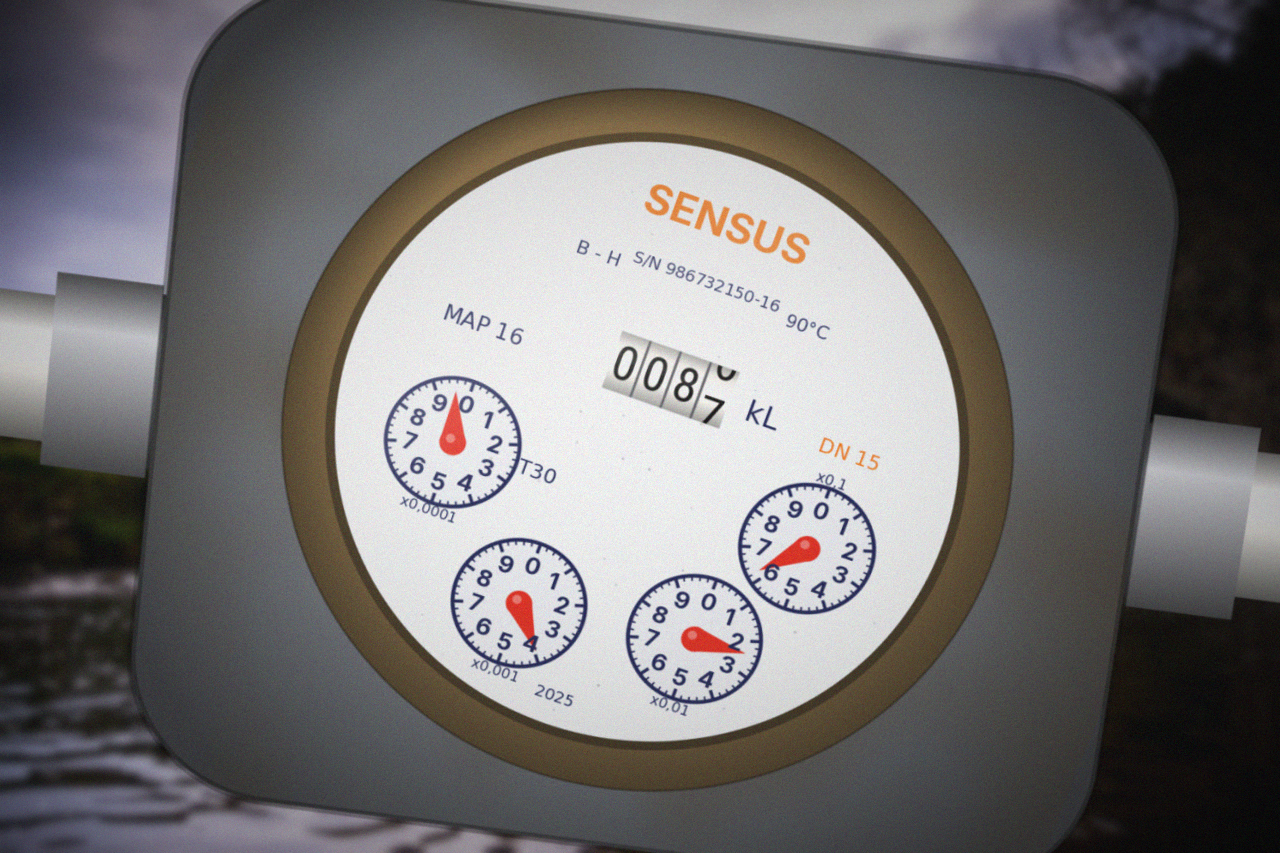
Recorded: 86.6239 kL
